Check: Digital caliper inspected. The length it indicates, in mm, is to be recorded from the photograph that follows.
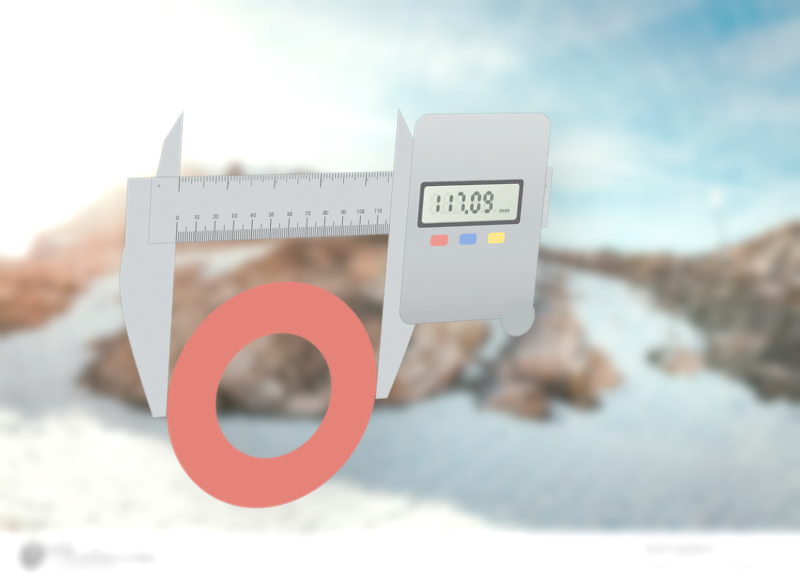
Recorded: 117.09 mm
